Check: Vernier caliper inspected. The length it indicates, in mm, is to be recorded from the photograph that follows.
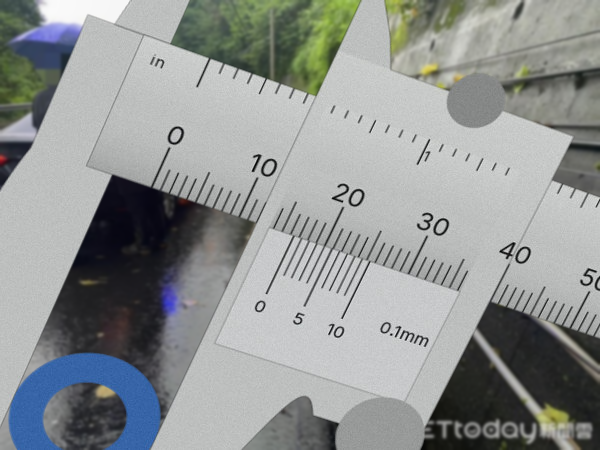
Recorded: 16.4 mm
